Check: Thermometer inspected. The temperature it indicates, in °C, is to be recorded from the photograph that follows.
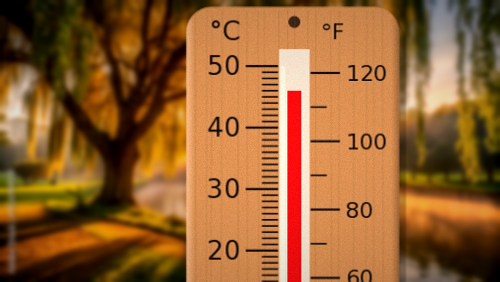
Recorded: 46 °C
